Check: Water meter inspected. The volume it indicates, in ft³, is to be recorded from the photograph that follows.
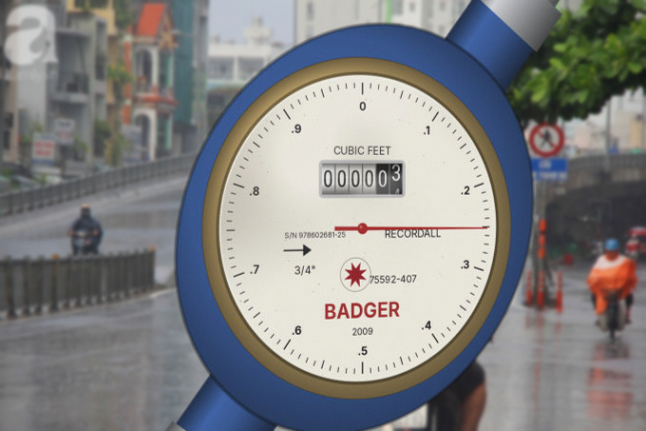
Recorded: 3.25 ft³
